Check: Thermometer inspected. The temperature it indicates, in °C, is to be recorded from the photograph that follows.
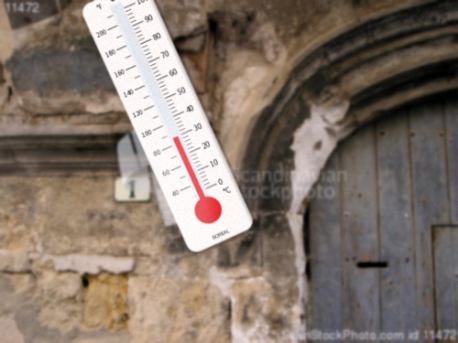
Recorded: 30 °C
